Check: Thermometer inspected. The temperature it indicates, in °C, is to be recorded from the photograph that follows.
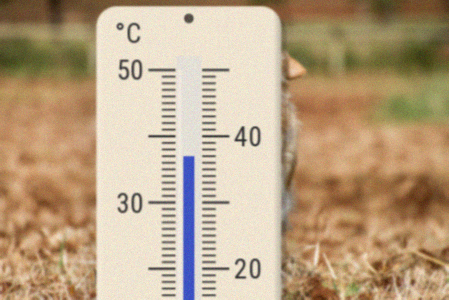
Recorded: 37 °C
